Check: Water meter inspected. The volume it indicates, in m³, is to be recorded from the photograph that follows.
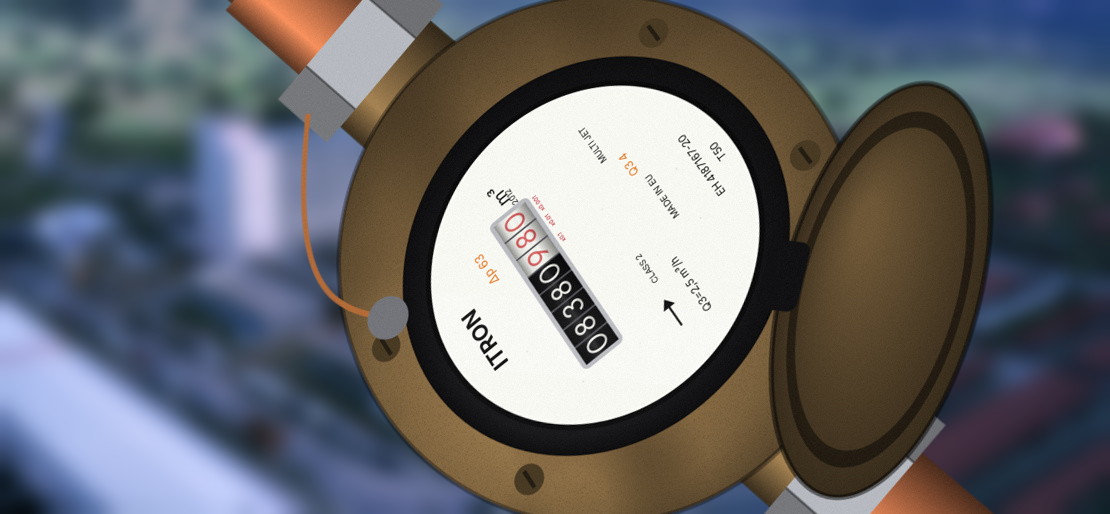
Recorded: 8380.980 m³
